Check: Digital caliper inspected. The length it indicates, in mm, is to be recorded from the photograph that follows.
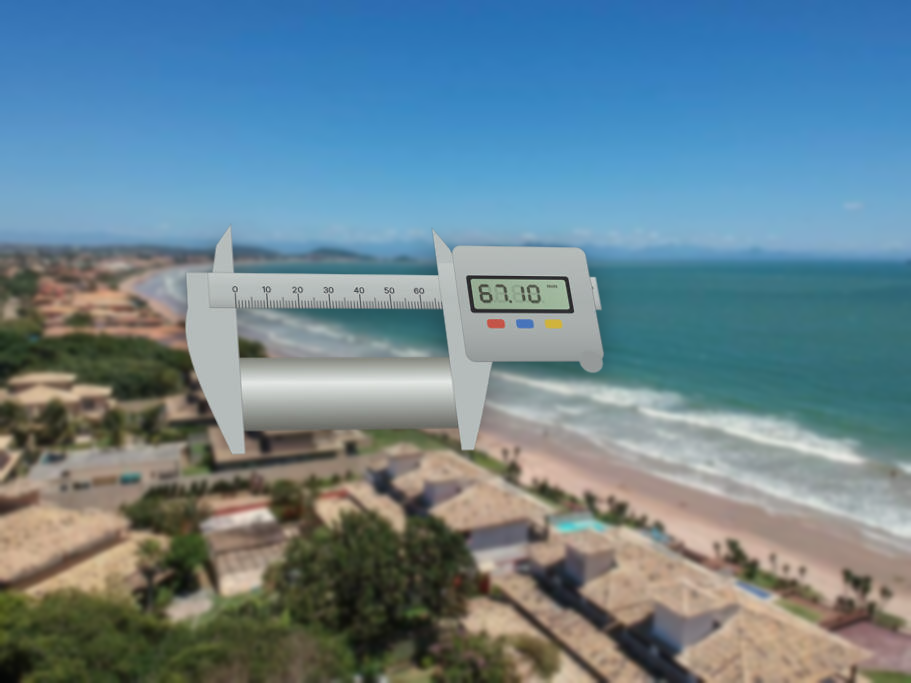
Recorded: 67.10 mm
